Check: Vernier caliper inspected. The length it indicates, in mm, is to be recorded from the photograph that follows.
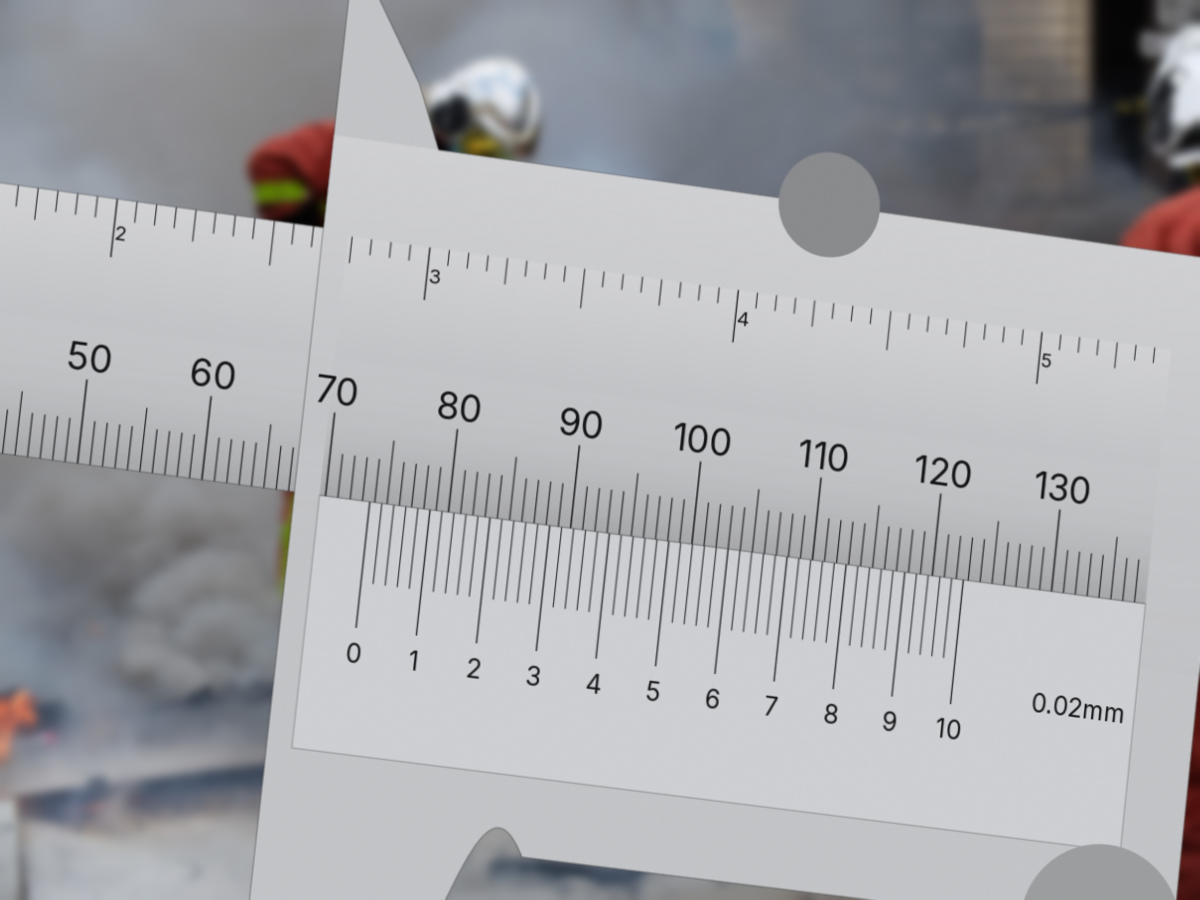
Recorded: 73.6 mm
